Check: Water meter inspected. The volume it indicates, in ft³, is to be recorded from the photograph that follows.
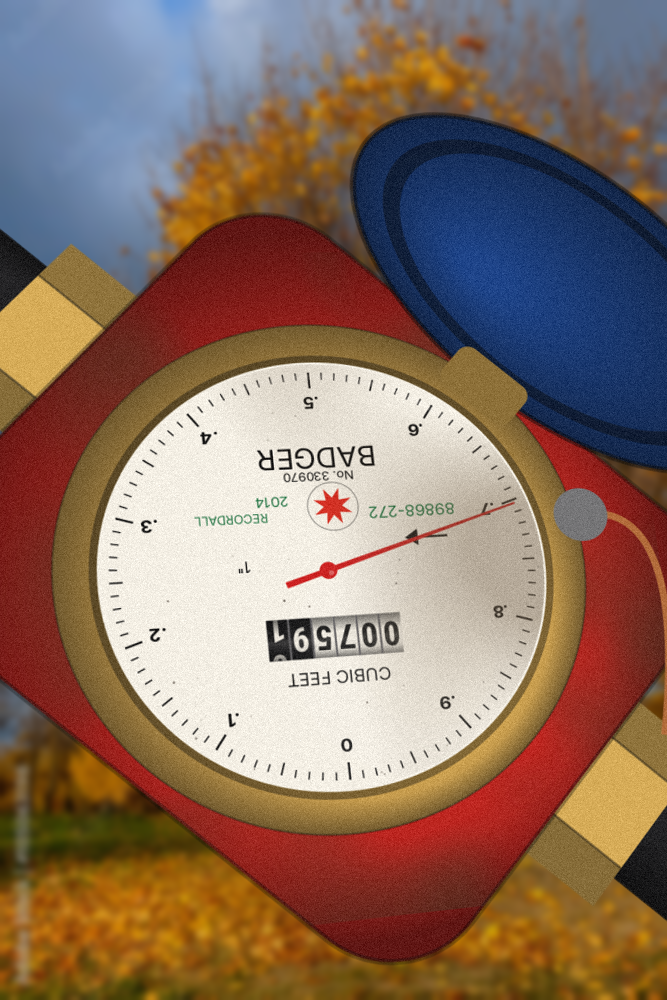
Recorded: 7590.70 ft³
